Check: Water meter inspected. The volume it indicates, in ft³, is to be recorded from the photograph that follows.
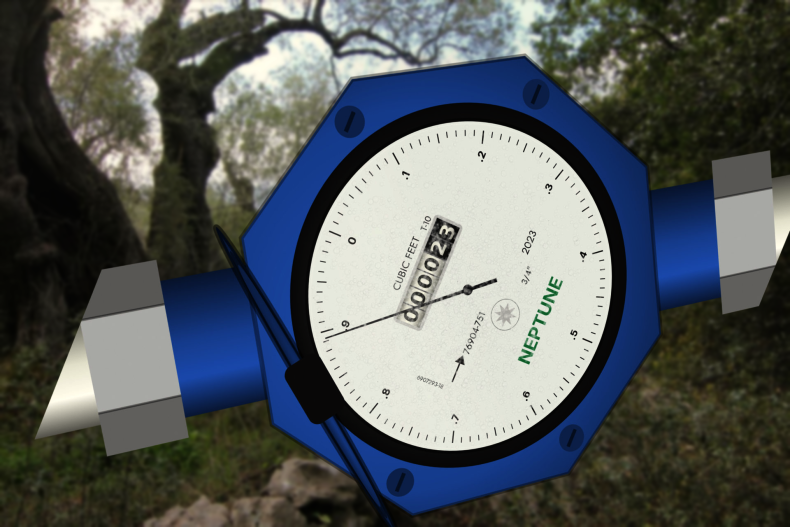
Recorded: 22.89 ft³
